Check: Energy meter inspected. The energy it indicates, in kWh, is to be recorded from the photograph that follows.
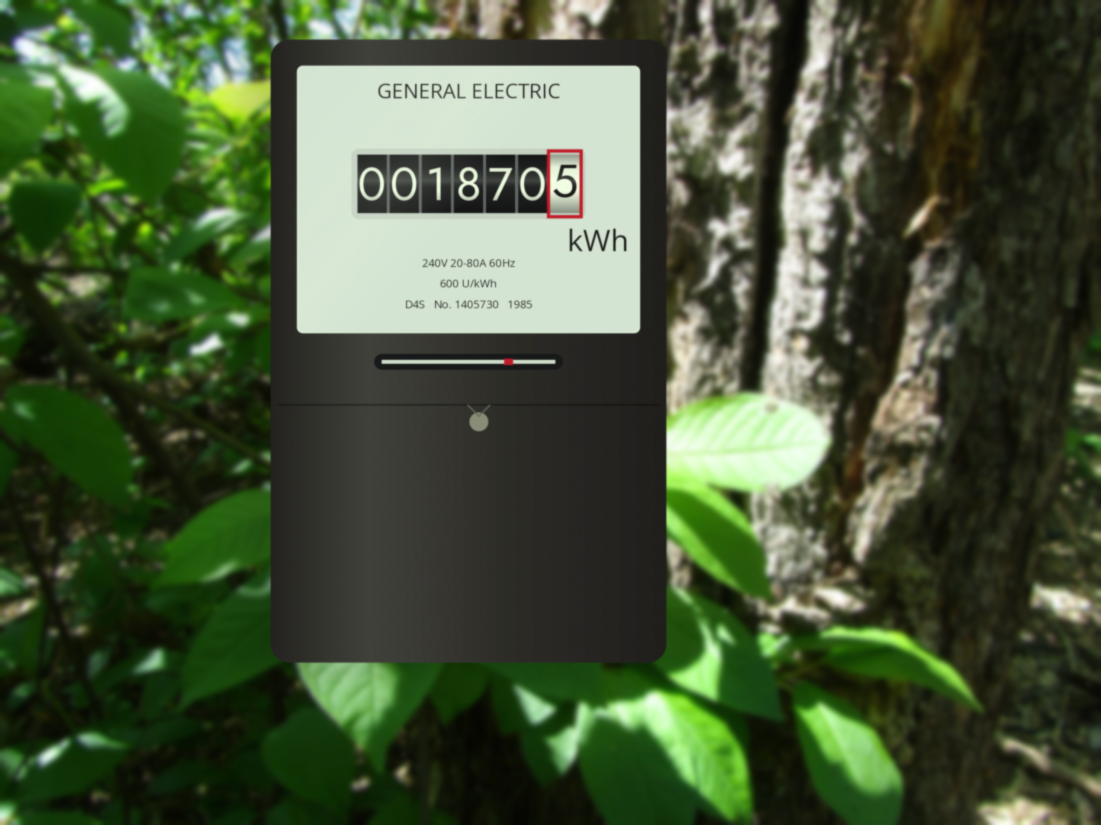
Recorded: 1870.5 kWh
